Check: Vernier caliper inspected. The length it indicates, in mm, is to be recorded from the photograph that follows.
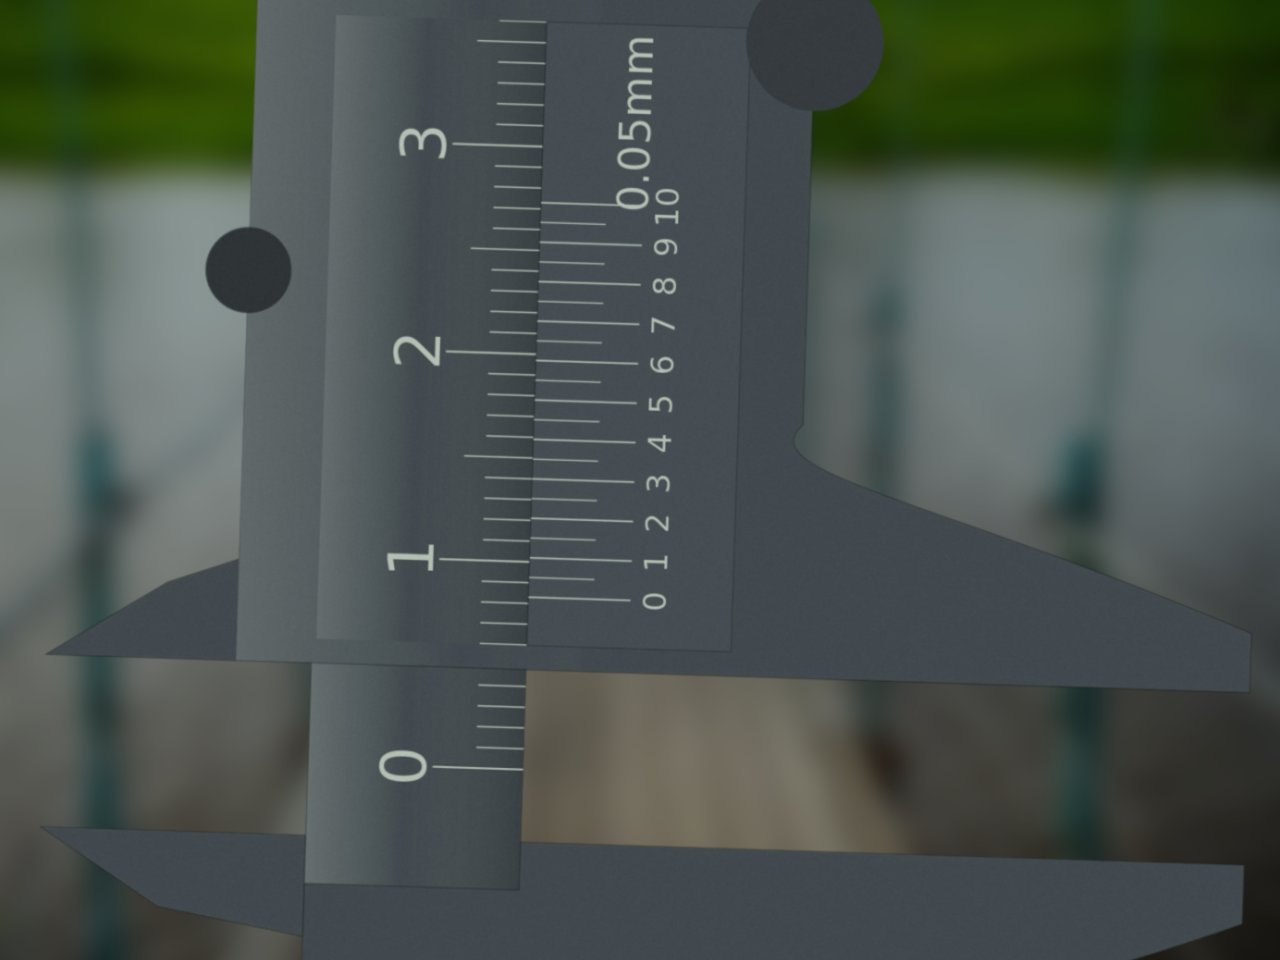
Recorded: 8.3 mm
